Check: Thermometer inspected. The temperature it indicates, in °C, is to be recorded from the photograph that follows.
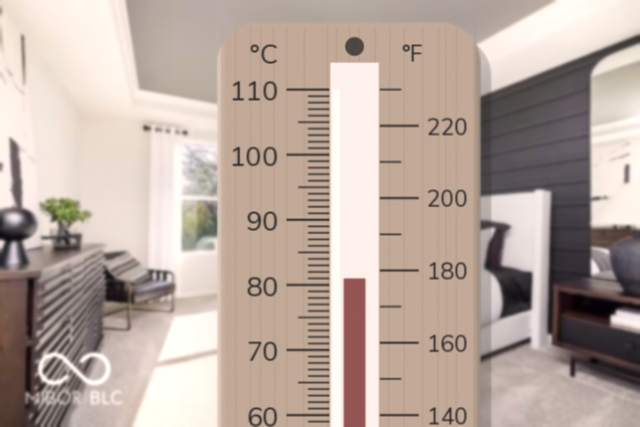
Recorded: 81 °C
